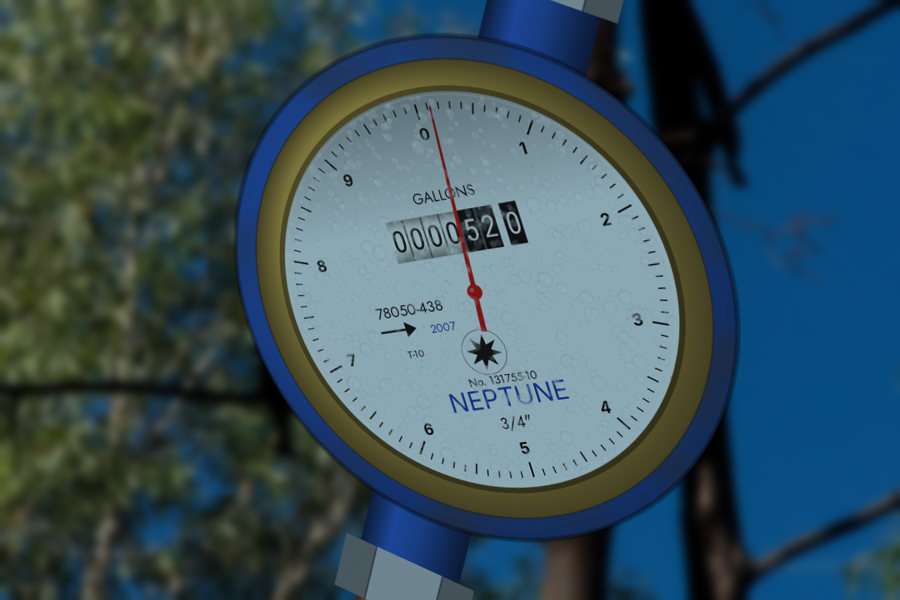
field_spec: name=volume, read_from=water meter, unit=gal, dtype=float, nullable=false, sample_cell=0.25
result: 520.1
